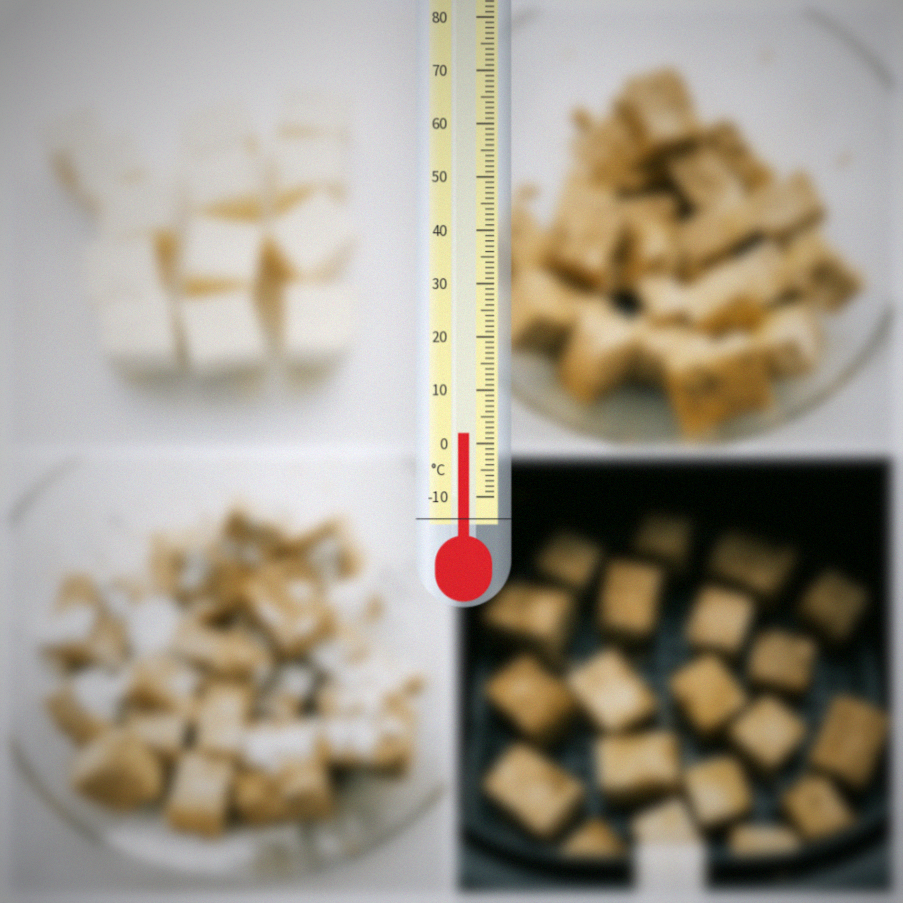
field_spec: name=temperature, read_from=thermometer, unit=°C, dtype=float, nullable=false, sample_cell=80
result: 2
